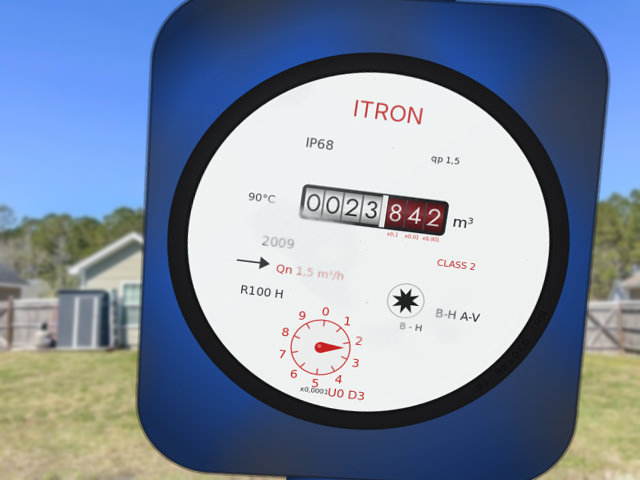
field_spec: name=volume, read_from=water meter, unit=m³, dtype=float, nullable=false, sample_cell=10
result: 23.8422
